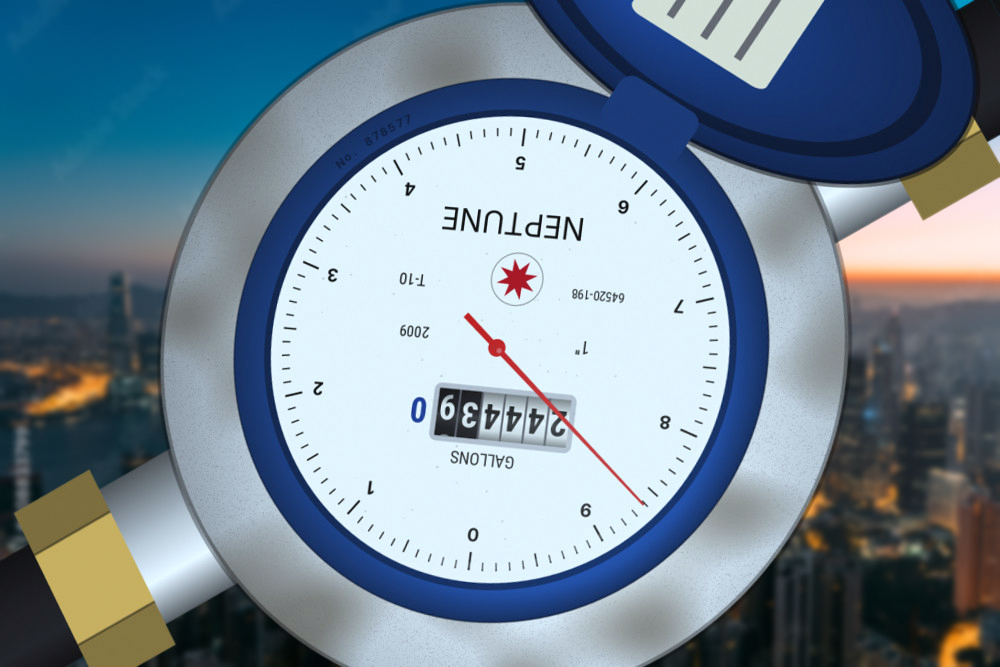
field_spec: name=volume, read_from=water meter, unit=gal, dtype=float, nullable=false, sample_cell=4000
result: 2444388.6
